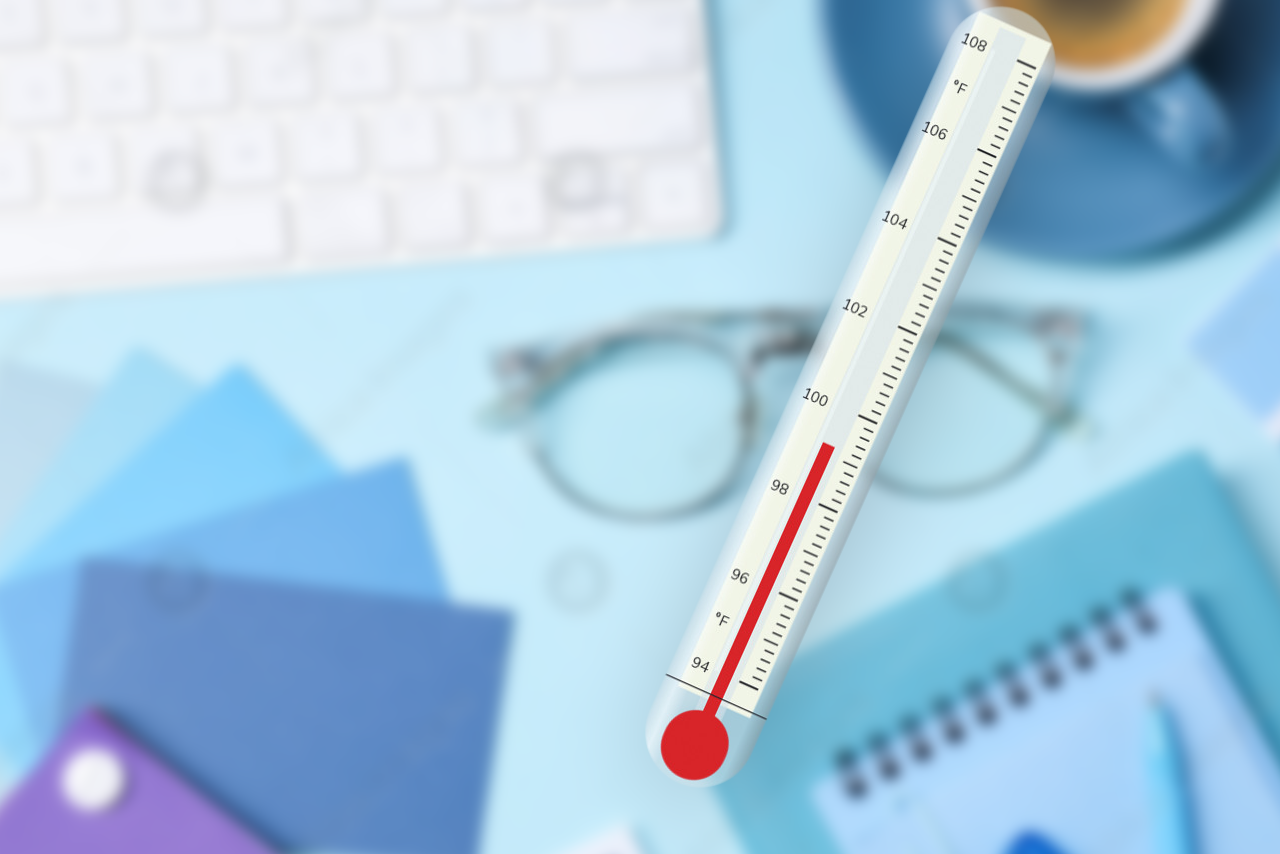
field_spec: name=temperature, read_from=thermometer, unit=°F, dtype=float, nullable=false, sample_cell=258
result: 99.2
